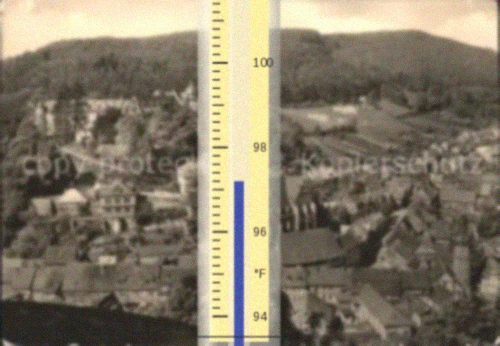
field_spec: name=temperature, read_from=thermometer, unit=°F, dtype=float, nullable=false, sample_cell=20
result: 97.2
